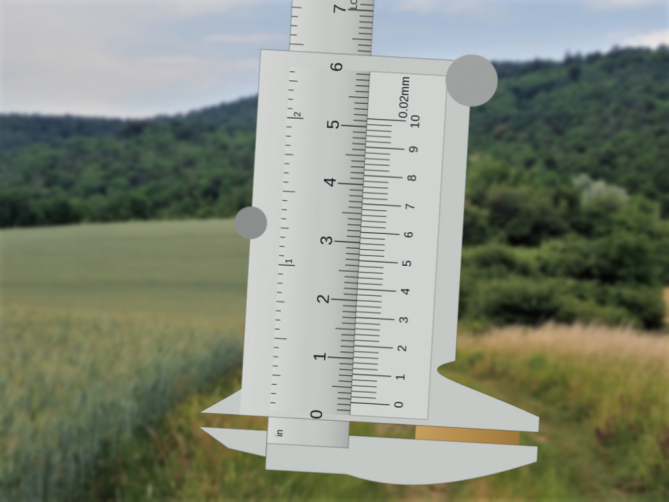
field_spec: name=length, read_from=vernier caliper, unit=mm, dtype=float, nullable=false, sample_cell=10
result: 2.4
